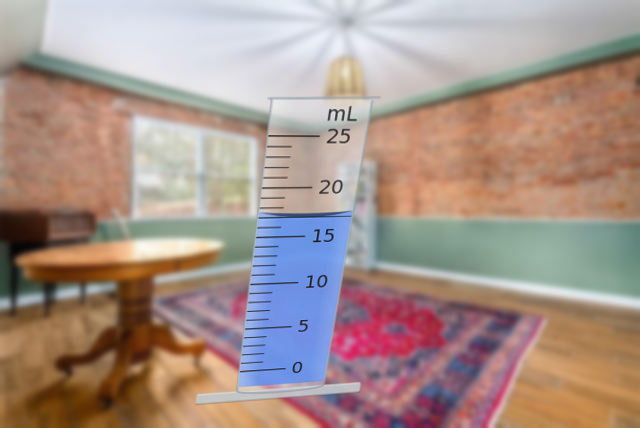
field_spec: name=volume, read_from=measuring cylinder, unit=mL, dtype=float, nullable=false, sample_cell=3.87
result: 17
